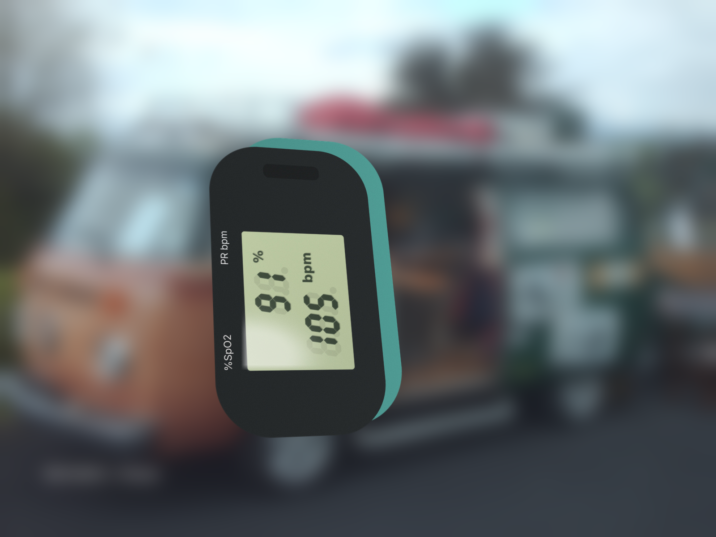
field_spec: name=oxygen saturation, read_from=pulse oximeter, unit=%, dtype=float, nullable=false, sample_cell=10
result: 91
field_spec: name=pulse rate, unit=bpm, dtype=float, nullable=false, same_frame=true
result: 105
